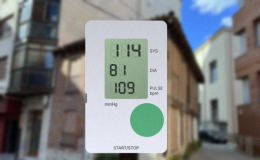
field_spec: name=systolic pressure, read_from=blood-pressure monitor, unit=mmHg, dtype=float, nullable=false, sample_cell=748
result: 114
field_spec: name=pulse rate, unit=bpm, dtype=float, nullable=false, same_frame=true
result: 109
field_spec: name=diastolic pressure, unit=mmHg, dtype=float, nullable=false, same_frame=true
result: 81
